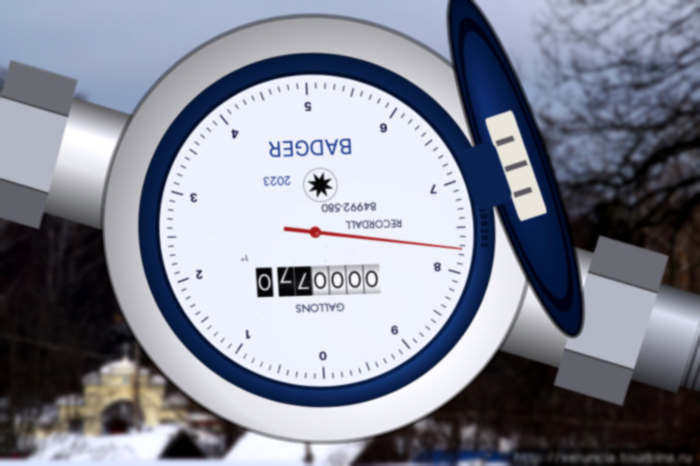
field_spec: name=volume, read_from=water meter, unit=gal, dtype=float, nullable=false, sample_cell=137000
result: 767.7
